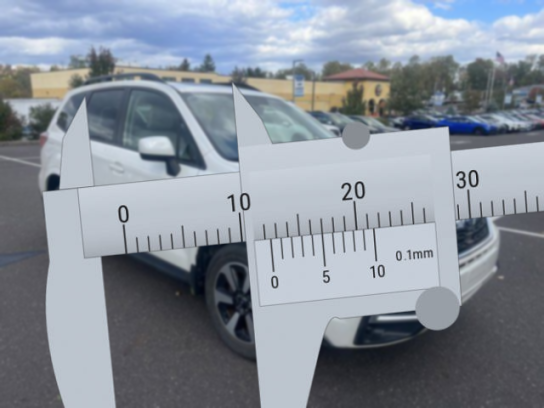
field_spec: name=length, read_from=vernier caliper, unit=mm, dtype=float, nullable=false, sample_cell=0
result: 12.5
